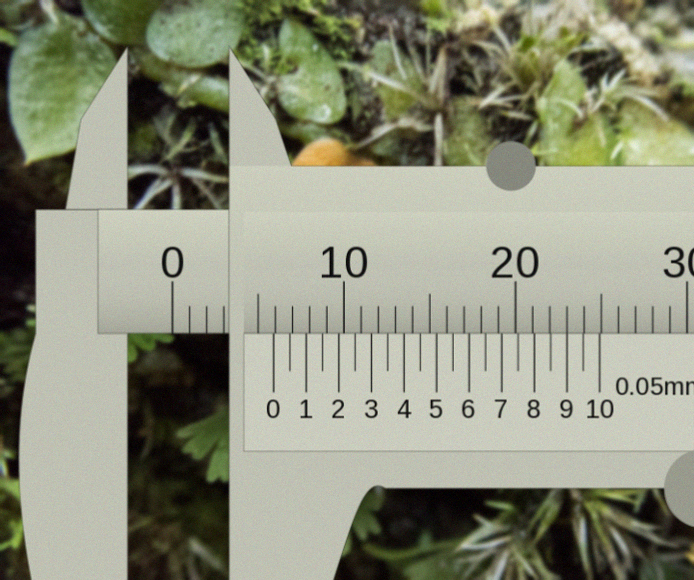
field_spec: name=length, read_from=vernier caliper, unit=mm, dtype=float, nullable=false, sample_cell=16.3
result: 5.9
